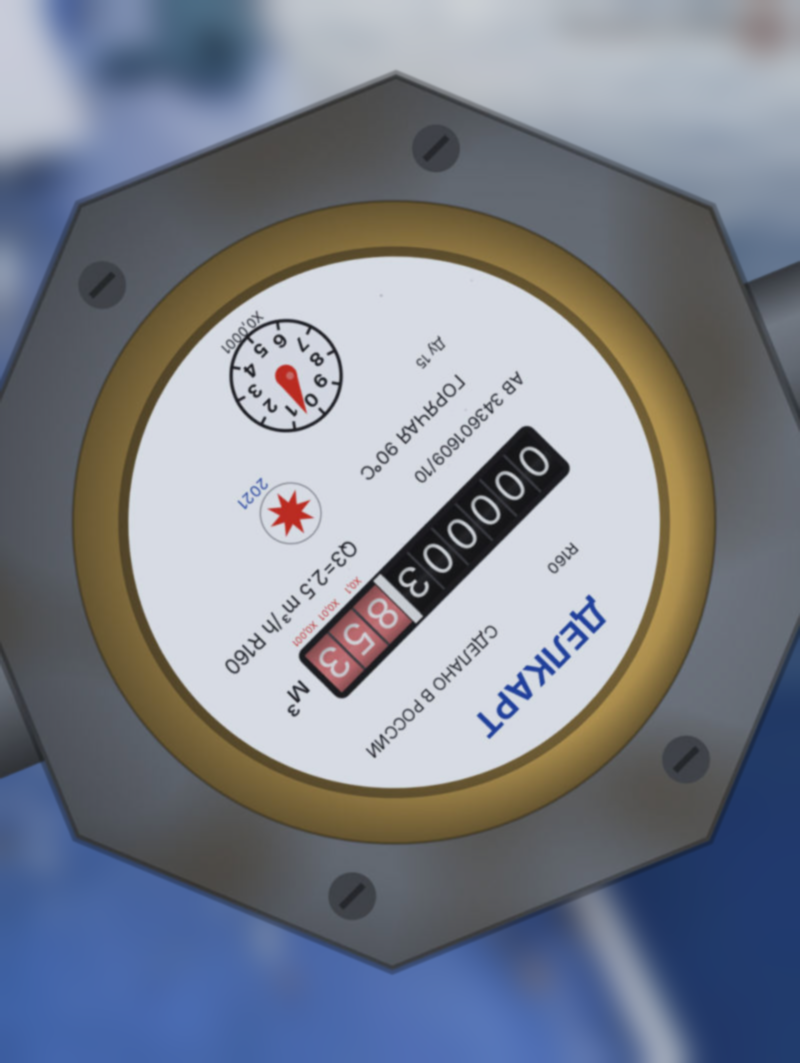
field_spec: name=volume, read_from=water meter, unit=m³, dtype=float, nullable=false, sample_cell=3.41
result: 3.8530
